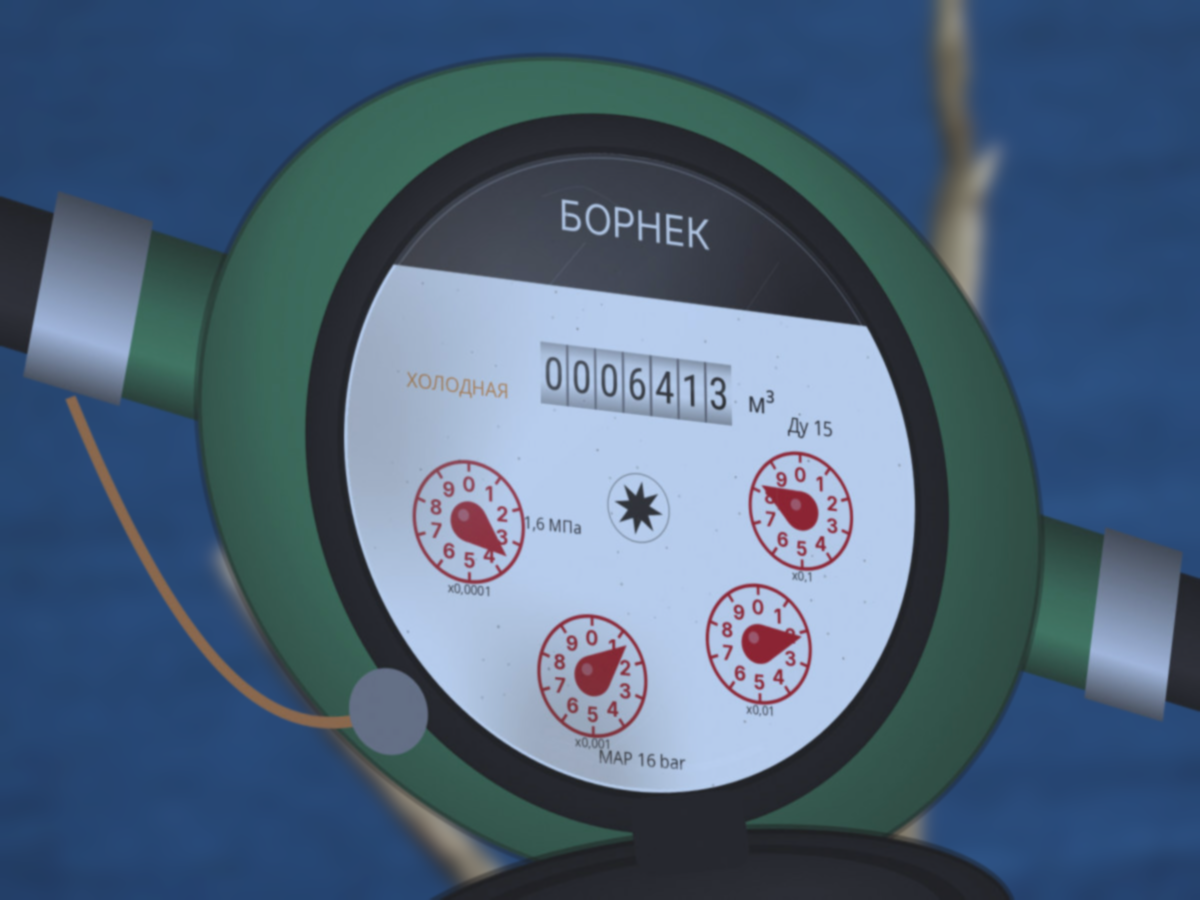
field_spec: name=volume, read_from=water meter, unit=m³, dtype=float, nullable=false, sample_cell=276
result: 6413.8213
